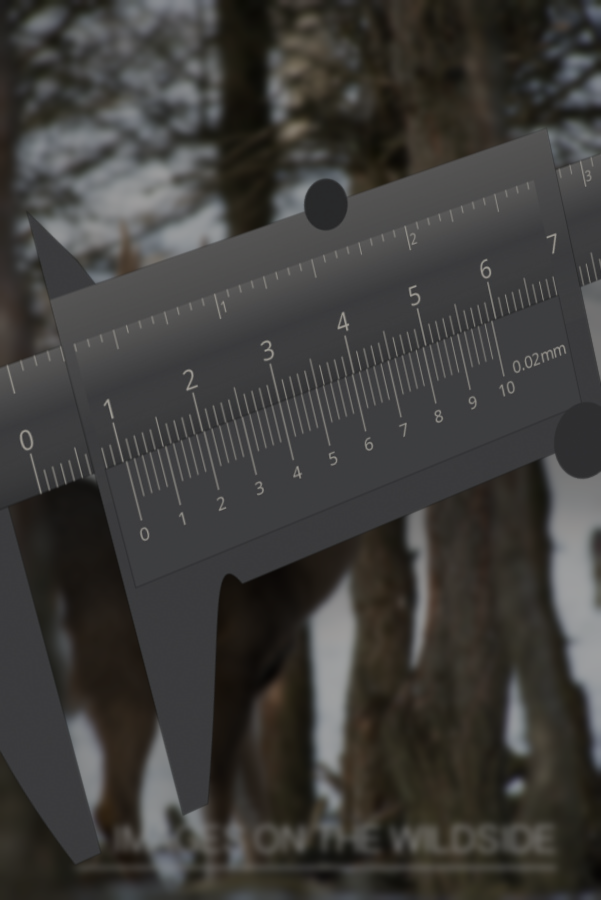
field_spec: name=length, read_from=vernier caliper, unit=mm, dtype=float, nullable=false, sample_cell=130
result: 10.4
